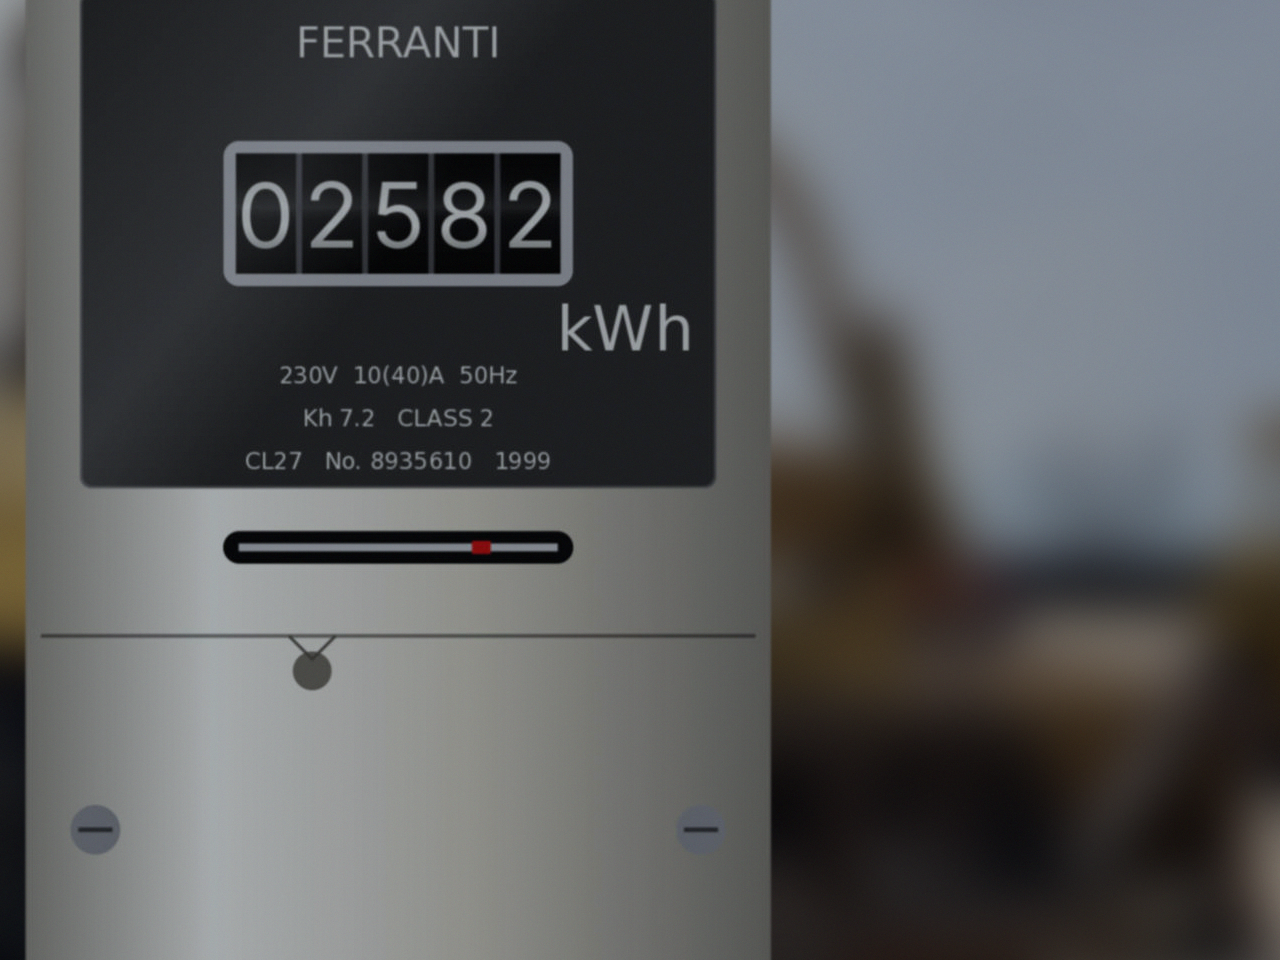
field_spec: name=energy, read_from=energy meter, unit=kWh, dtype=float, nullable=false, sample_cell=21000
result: 2582
